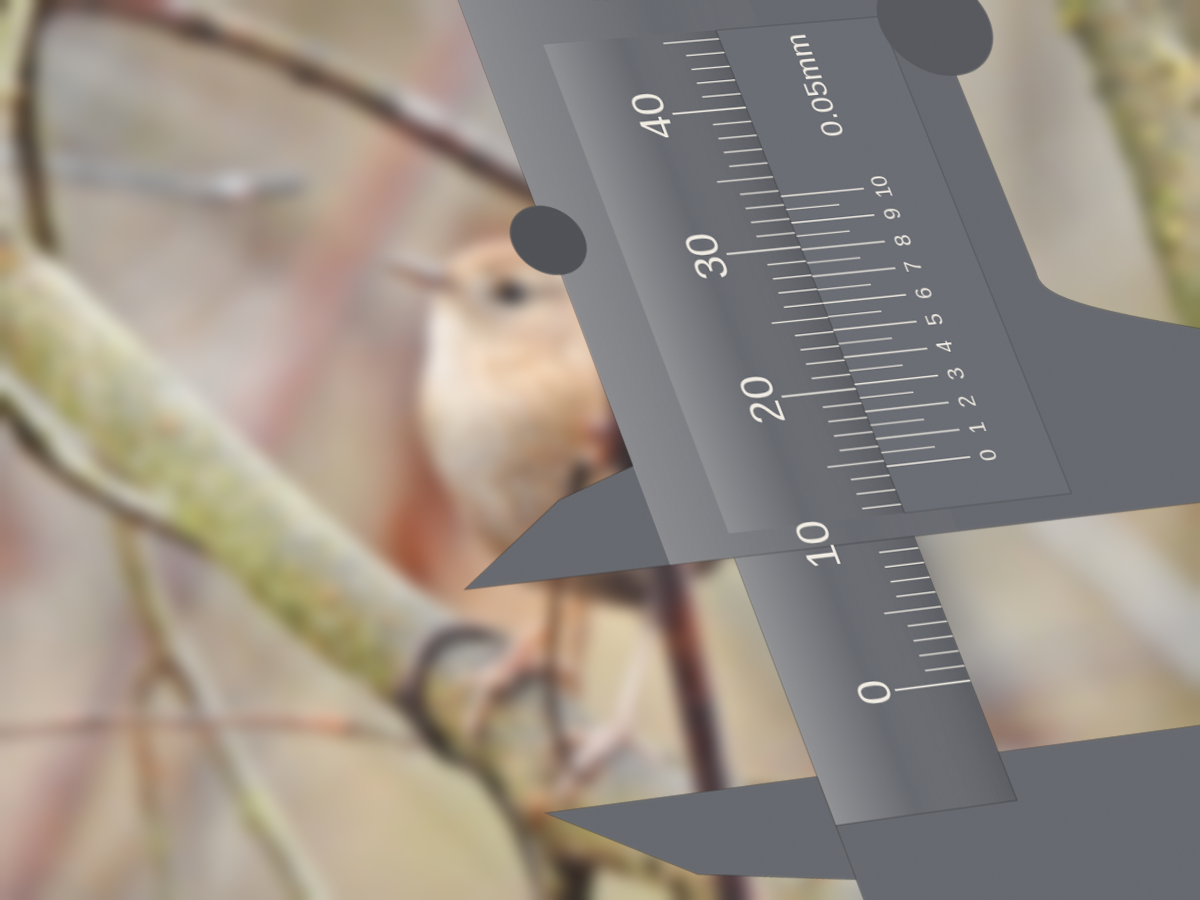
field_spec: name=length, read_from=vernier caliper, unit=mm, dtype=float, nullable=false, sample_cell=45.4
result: 14.6
